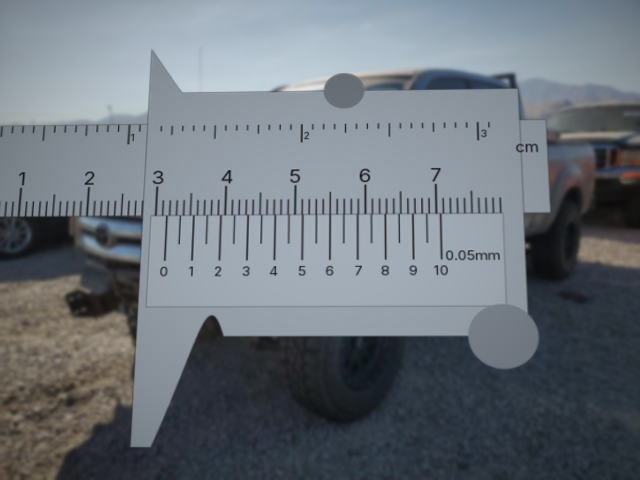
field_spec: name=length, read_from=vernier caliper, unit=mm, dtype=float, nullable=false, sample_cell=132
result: 31.6
